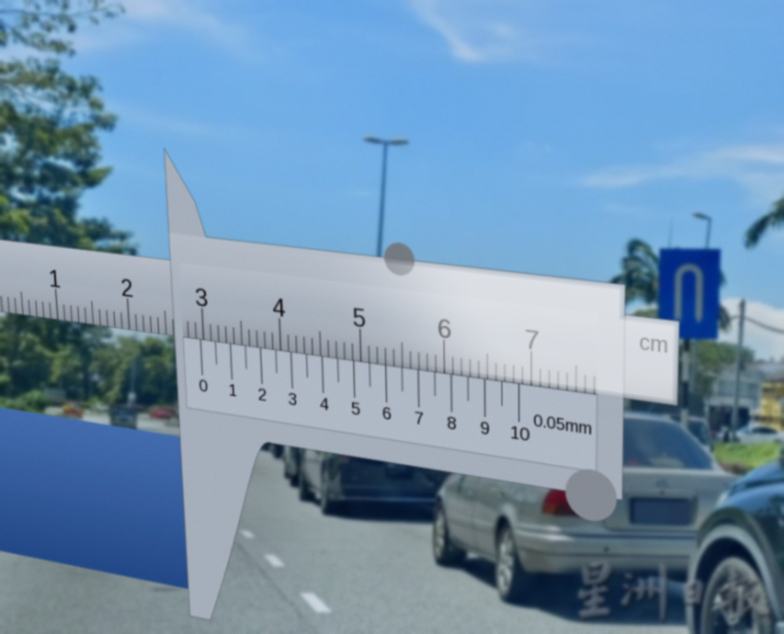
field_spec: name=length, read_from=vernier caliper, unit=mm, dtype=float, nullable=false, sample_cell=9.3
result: 29.6
